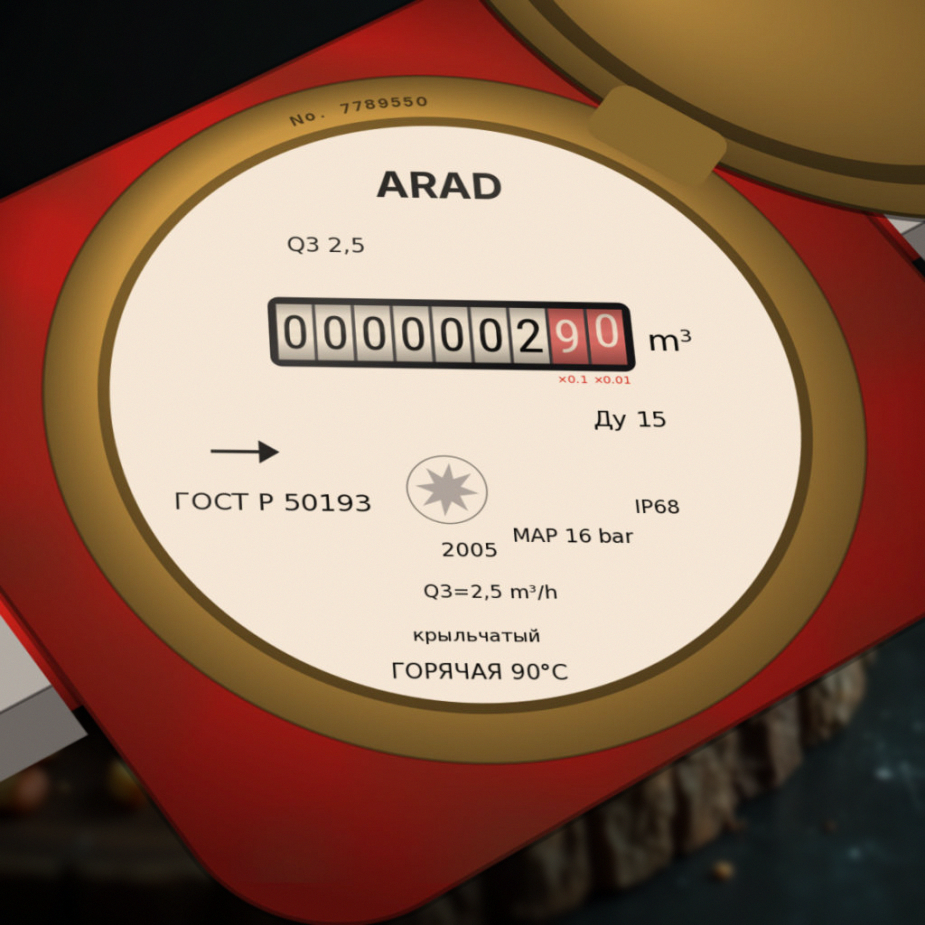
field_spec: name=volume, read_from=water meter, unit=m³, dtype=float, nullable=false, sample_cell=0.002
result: 2.90
